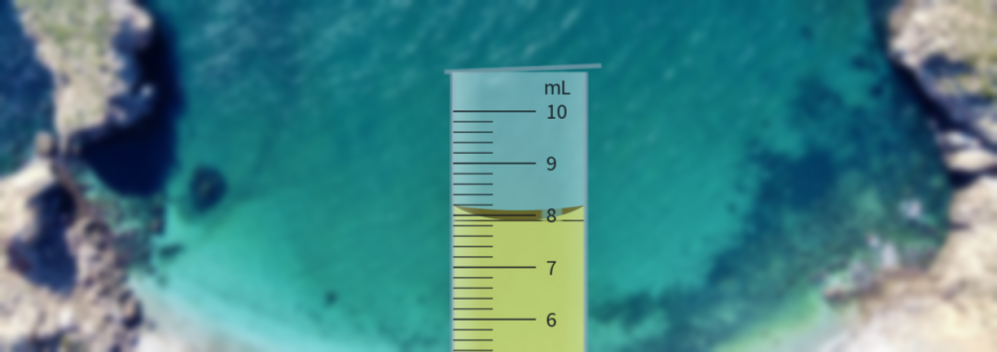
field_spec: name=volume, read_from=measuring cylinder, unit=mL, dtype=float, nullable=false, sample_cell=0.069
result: 7.9
